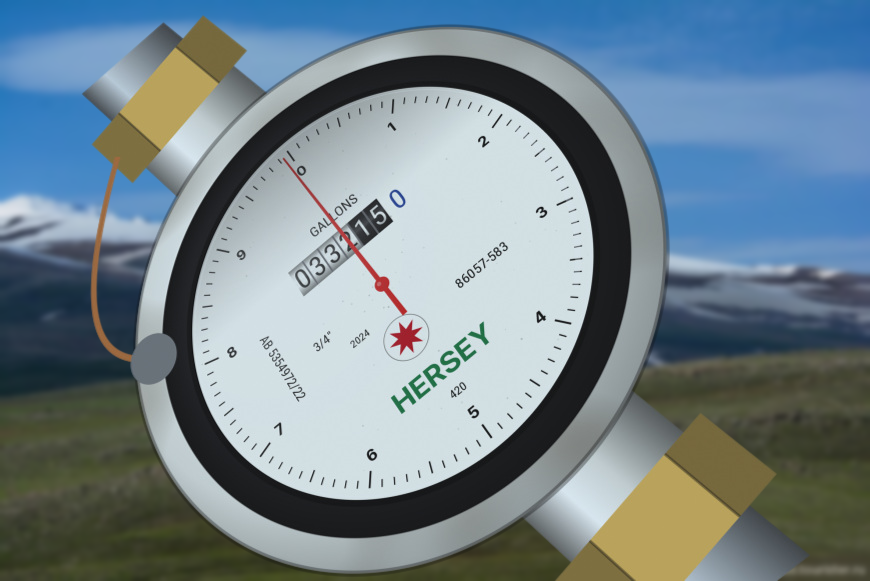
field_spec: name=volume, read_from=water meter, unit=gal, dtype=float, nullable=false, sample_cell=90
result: 332149.9
